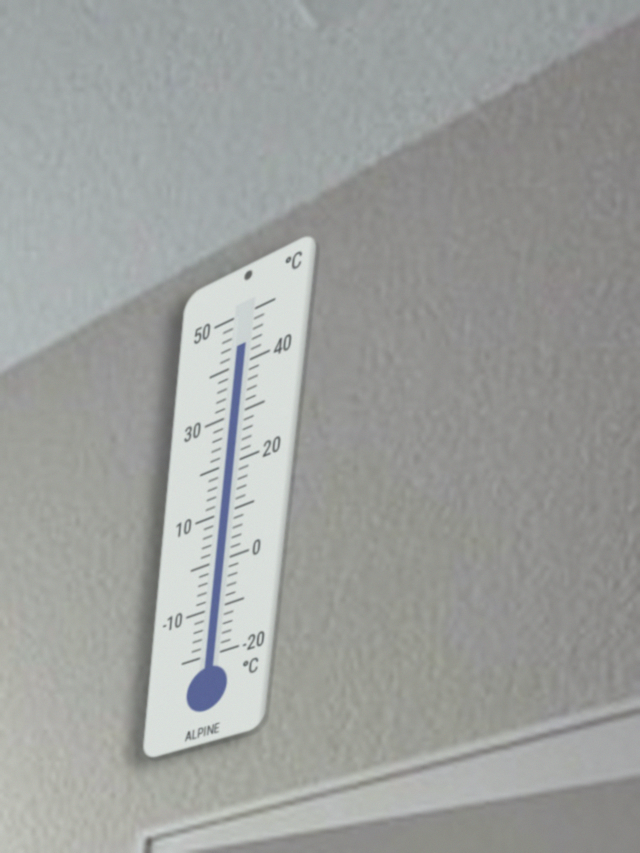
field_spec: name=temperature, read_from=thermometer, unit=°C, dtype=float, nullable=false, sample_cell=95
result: 44
